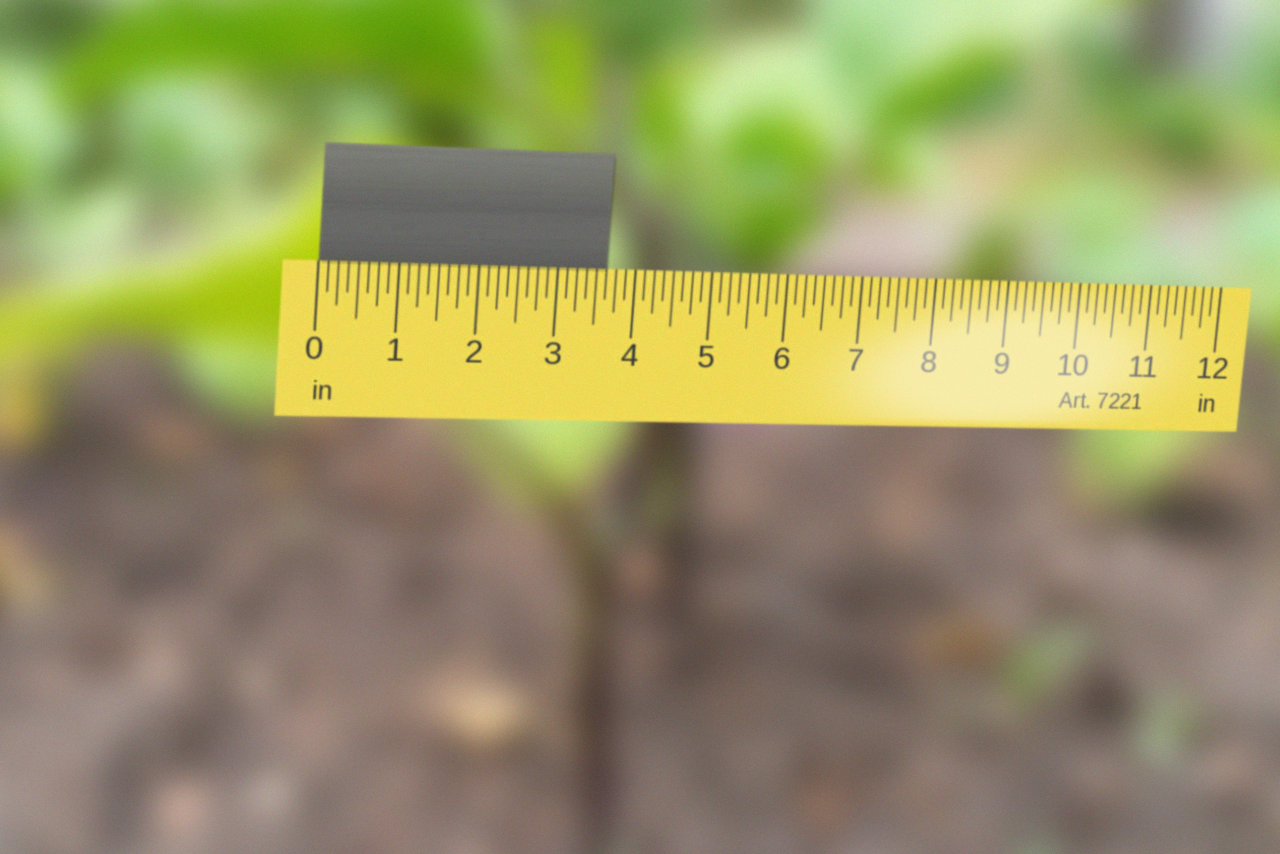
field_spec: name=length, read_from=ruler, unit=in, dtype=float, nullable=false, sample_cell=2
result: 3.625
